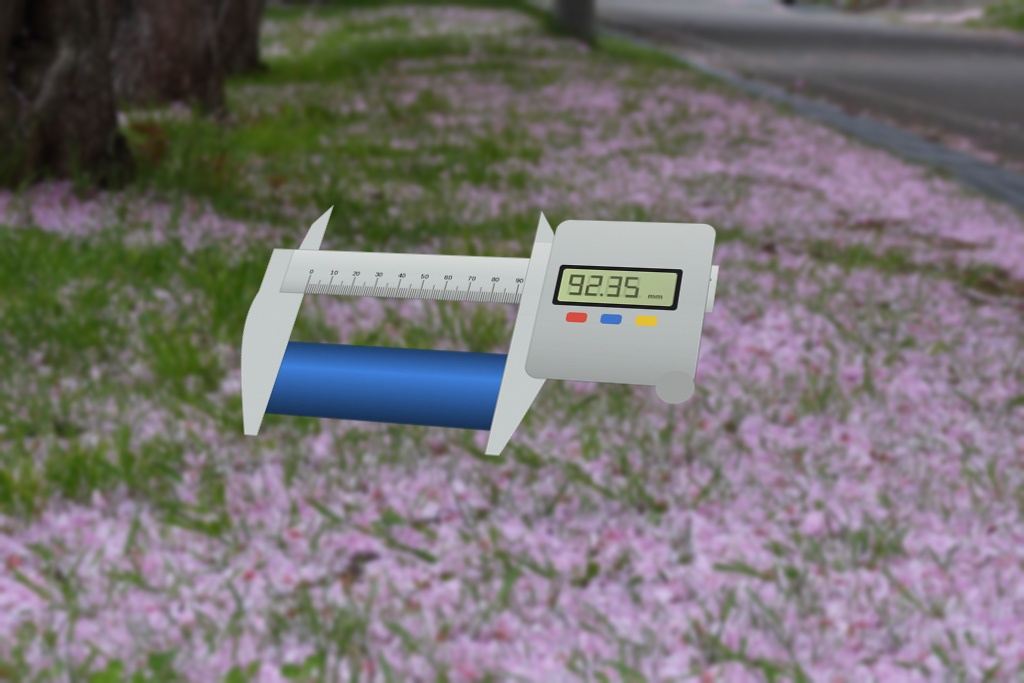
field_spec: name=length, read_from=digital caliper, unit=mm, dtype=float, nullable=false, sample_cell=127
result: 92.35
